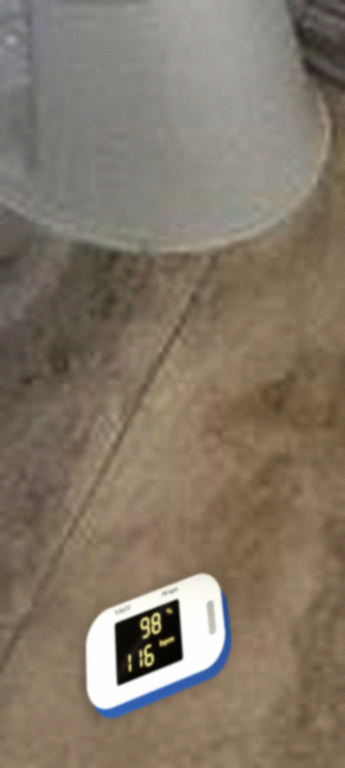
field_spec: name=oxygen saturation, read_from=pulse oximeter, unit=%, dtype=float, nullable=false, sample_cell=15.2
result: 98
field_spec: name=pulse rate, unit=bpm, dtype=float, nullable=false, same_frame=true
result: 116
